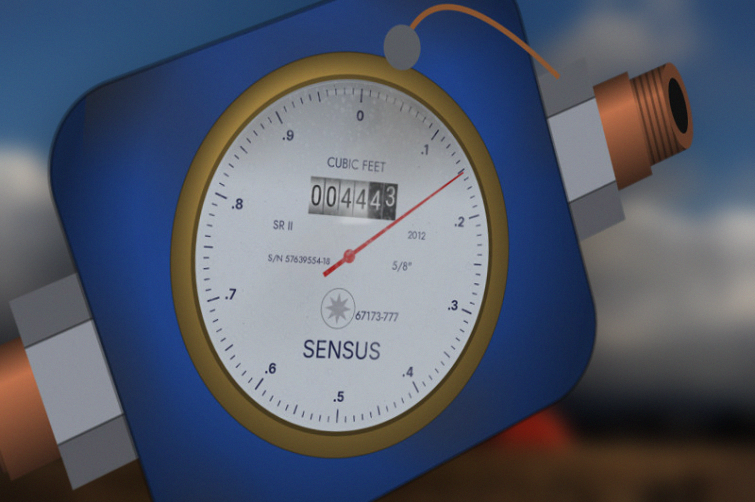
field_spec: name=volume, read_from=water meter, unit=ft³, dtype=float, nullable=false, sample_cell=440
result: 4443.15
